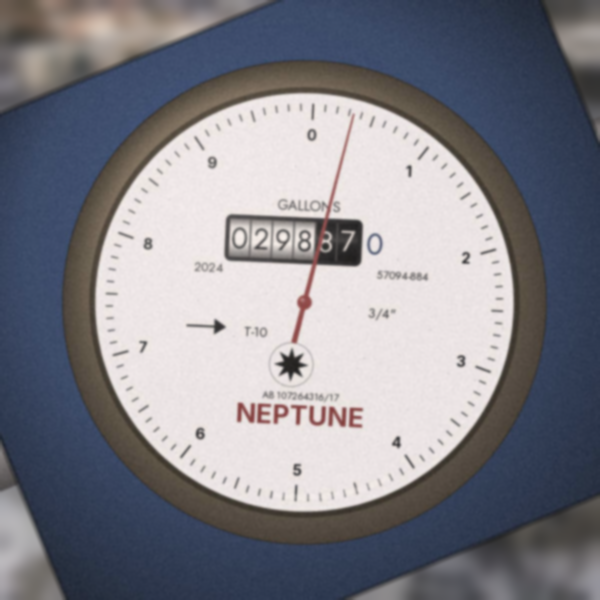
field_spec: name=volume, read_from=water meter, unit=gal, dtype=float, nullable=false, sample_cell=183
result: 298870.3
